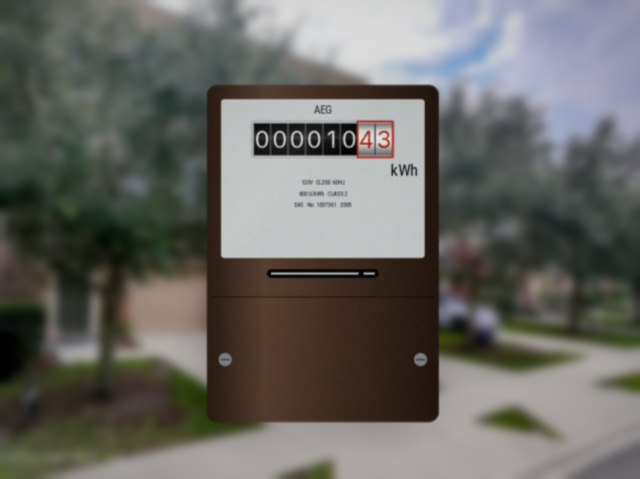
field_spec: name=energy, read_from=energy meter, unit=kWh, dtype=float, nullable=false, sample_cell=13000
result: 10.43
